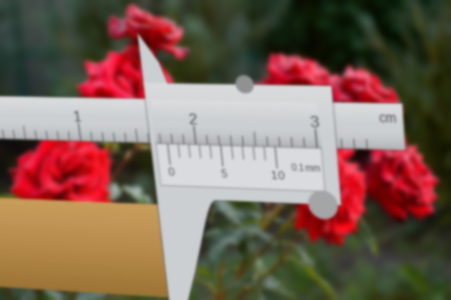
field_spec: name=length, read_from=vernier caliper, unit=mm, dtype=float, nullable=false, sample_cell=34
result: 17.6
